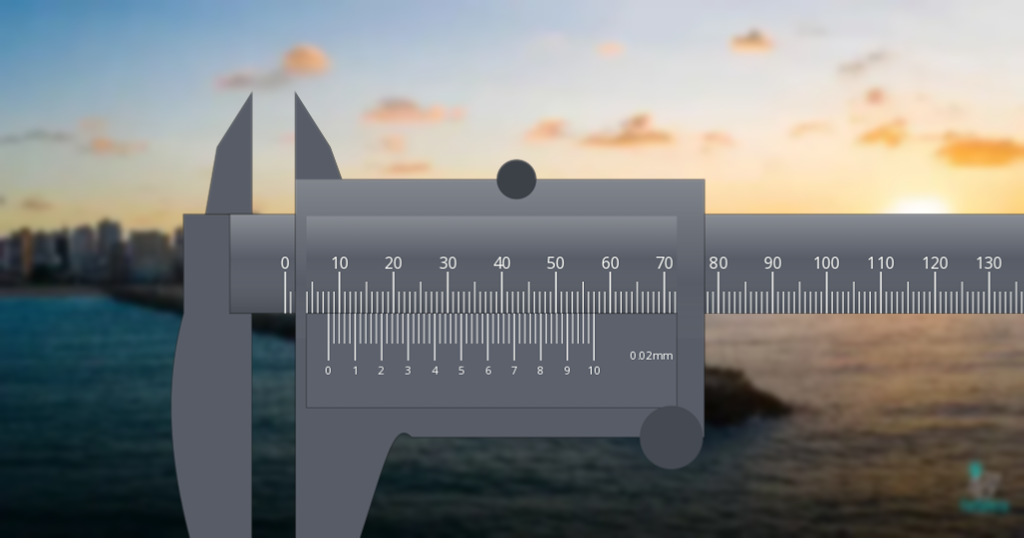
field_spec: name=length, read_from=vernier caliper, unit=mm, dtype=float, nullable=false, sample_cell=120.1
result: 8.0
